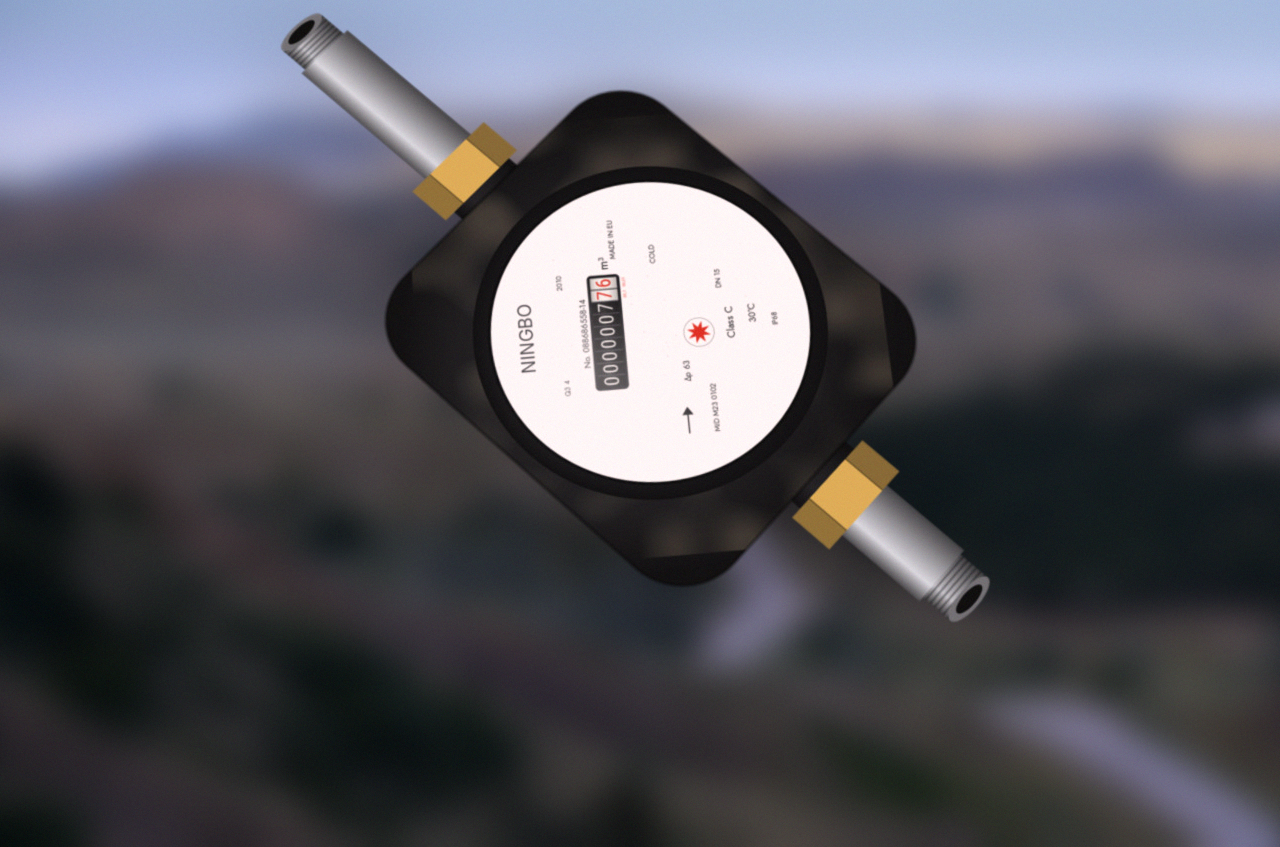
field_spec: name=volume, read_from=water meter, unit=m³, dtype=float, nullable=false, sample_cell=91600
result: 7.76
